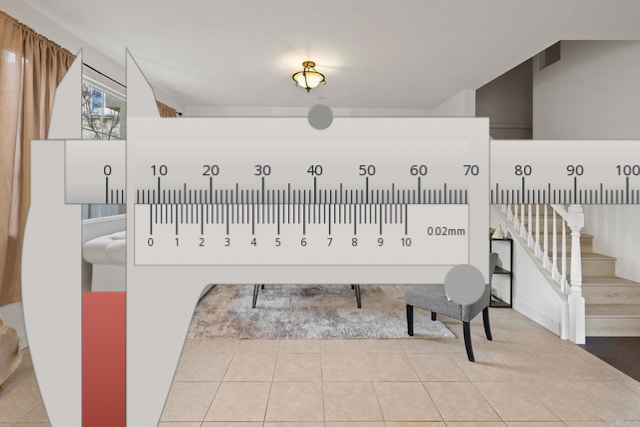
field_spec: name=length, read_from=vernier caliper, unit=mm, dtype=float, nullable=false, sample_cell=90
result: 8.5
